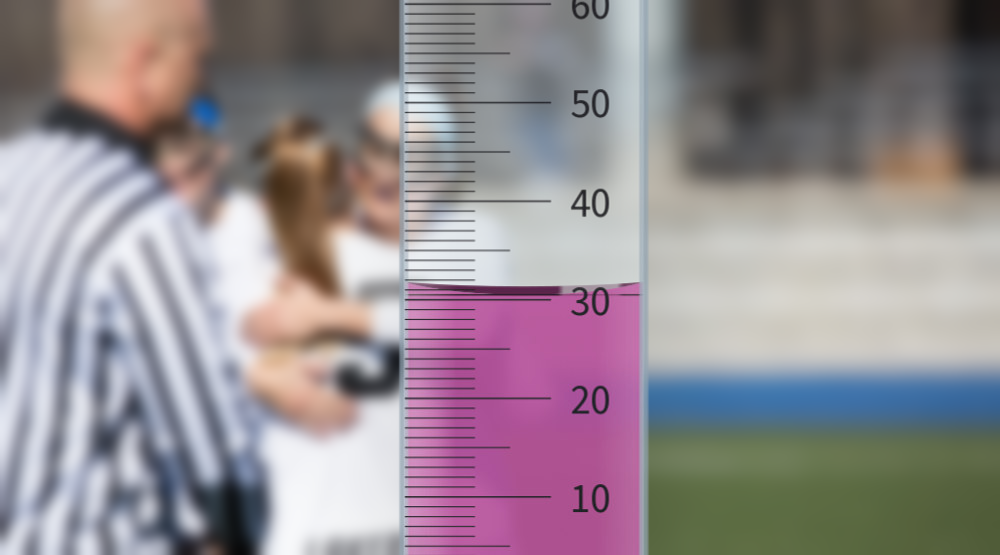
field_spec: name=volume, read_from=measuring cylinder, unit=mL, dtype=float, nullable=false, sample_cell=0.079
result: 30.5
